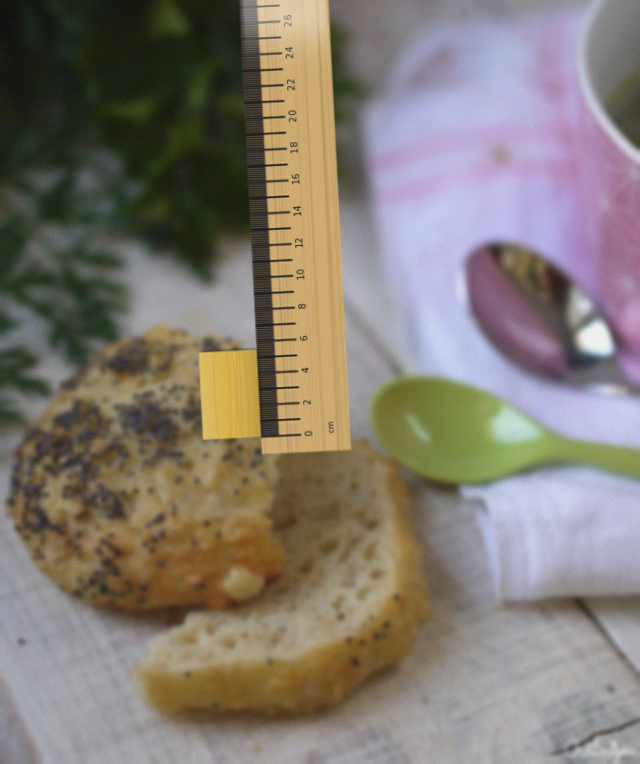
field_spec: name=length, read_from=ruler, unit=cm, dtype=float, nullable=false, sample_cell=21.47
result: 5.5
